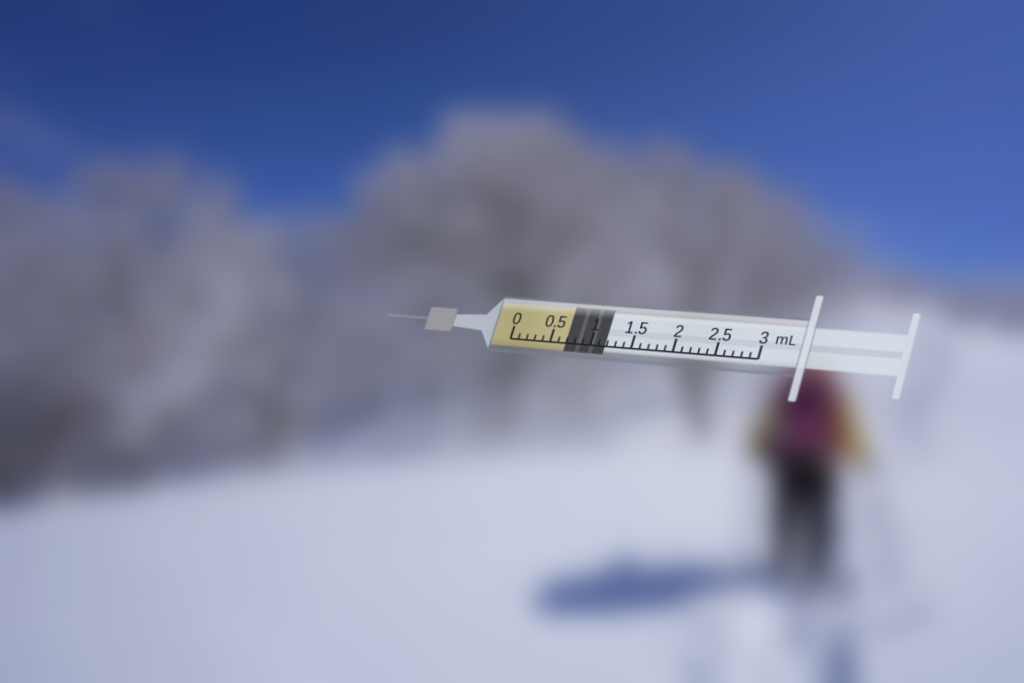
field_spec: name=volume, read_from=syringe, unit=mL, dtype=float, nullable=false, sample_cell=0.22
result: 0.7
